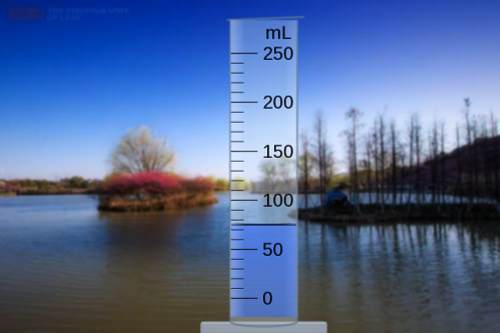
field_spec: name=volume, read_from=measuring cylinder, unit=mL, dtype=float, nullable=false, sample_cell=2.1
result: 75
